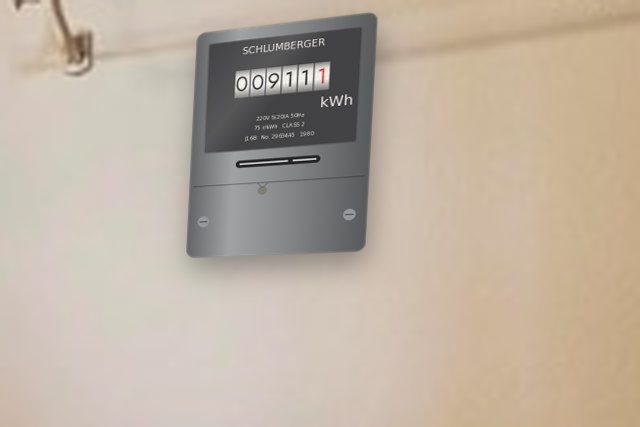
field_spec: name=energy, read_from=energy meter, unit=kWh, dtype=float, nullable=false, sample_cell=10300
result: 911.1
